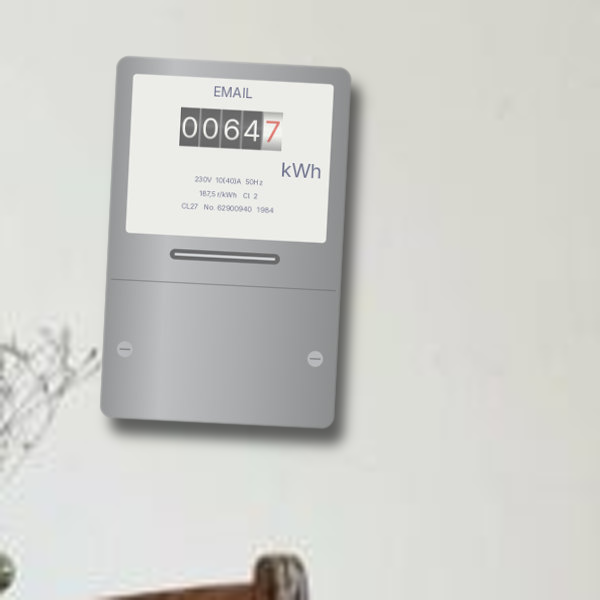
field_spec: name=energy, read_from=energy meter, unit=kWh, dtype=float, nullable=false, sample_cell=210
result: 64.7
